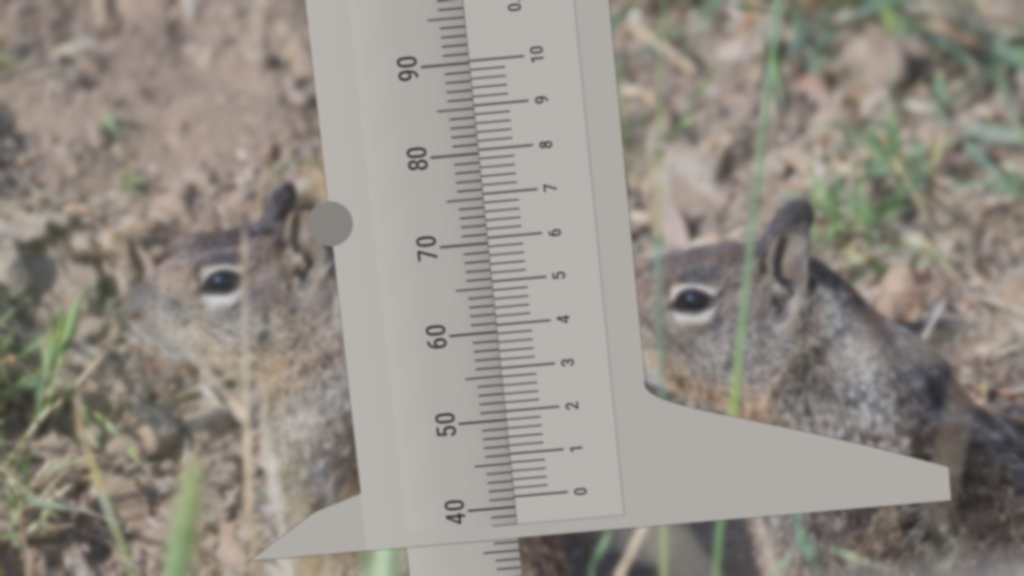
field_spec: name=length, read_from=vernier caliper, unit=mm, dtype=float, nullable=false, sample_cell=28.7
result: 41.2
